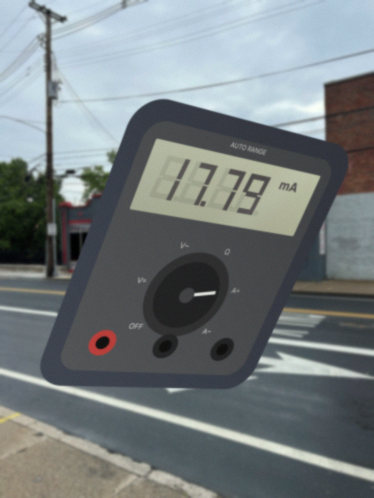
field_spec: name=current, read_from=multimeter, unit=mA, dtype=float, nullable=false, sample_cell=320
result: 17.79
